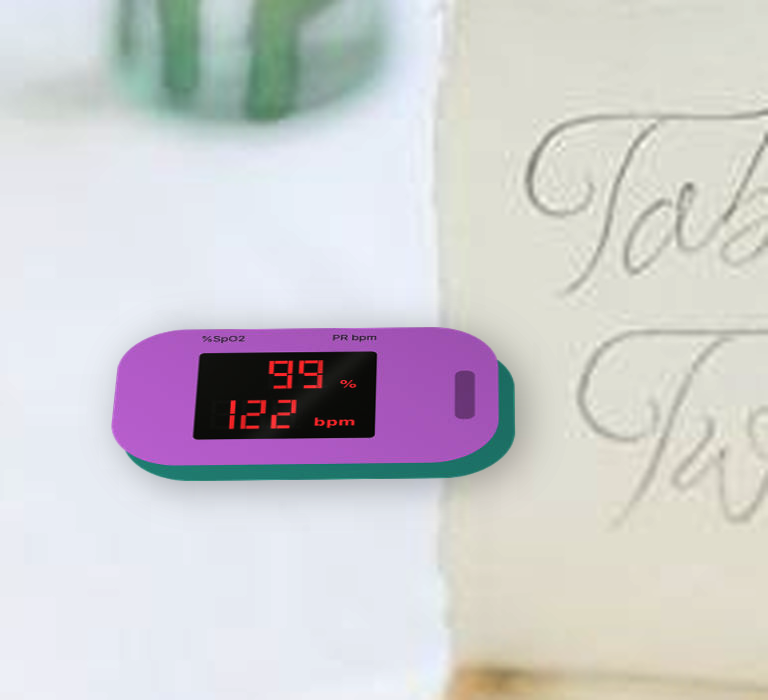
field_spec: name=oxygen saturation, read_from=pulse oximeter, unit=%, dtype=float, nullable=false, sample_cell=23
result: 99
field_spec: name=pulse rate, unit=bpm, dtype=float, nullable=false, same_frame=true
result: 122
